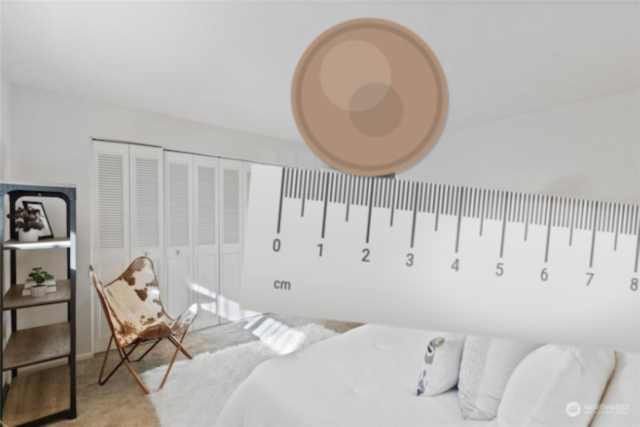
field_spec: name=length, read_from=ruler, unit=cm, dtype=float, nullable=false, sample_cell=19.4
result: 3.5
